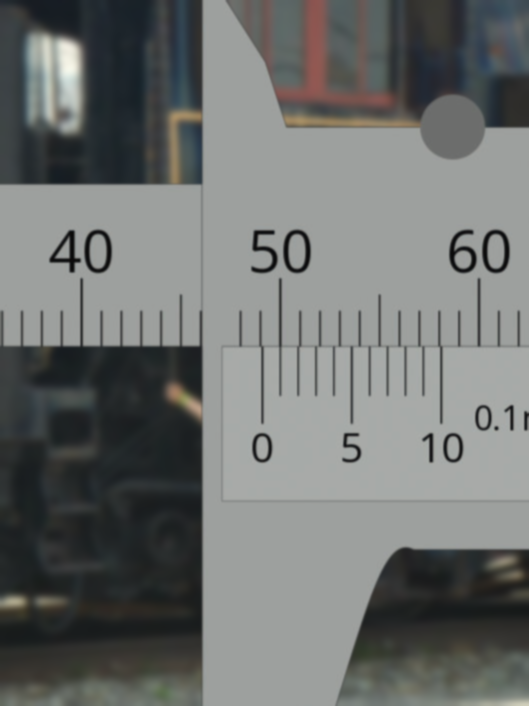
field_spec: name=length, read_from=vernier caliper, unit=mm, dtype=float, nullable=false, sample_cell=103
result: 49.1
